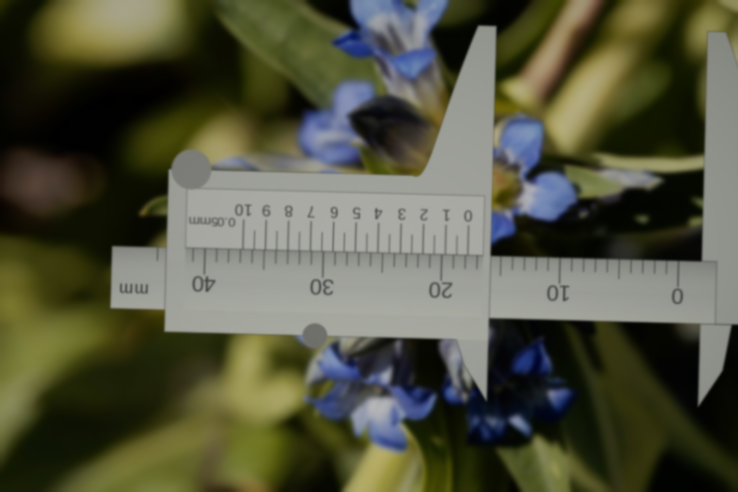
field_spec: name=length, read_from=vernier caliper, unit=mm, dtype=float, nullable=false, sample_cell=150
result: 17.8
